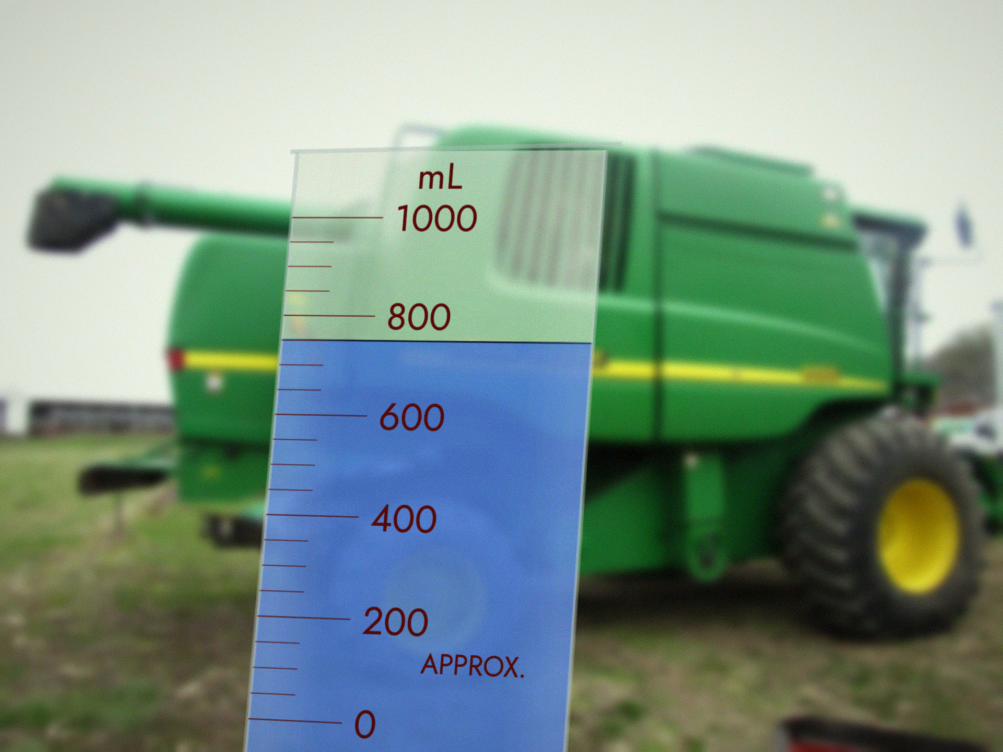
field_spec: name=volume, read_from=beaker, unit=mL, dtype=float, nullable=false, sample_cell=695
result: 750
